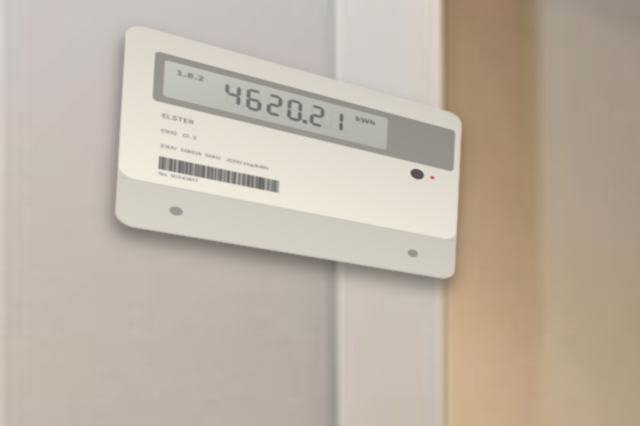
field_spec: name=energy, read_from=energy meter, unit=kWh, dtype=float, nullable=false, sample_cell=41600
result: 4620.21
